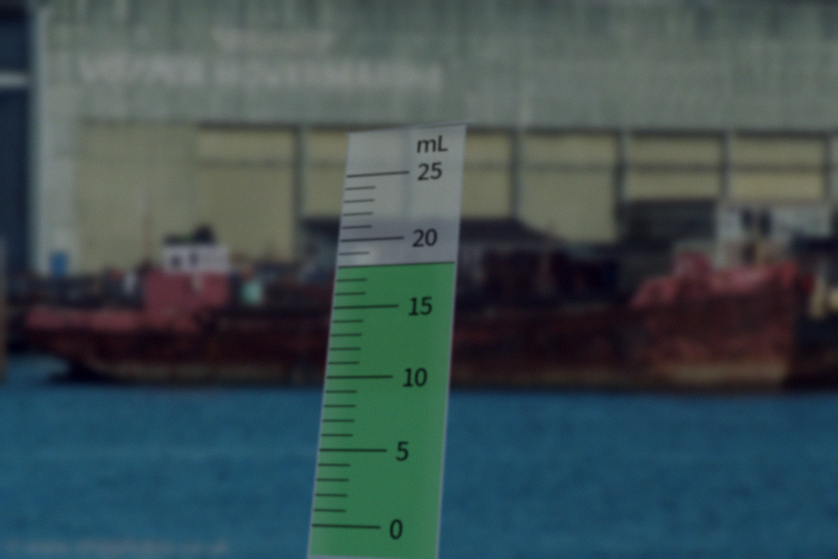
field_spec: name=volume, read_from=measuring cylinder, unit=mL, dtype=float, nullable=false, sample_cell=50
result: 18
